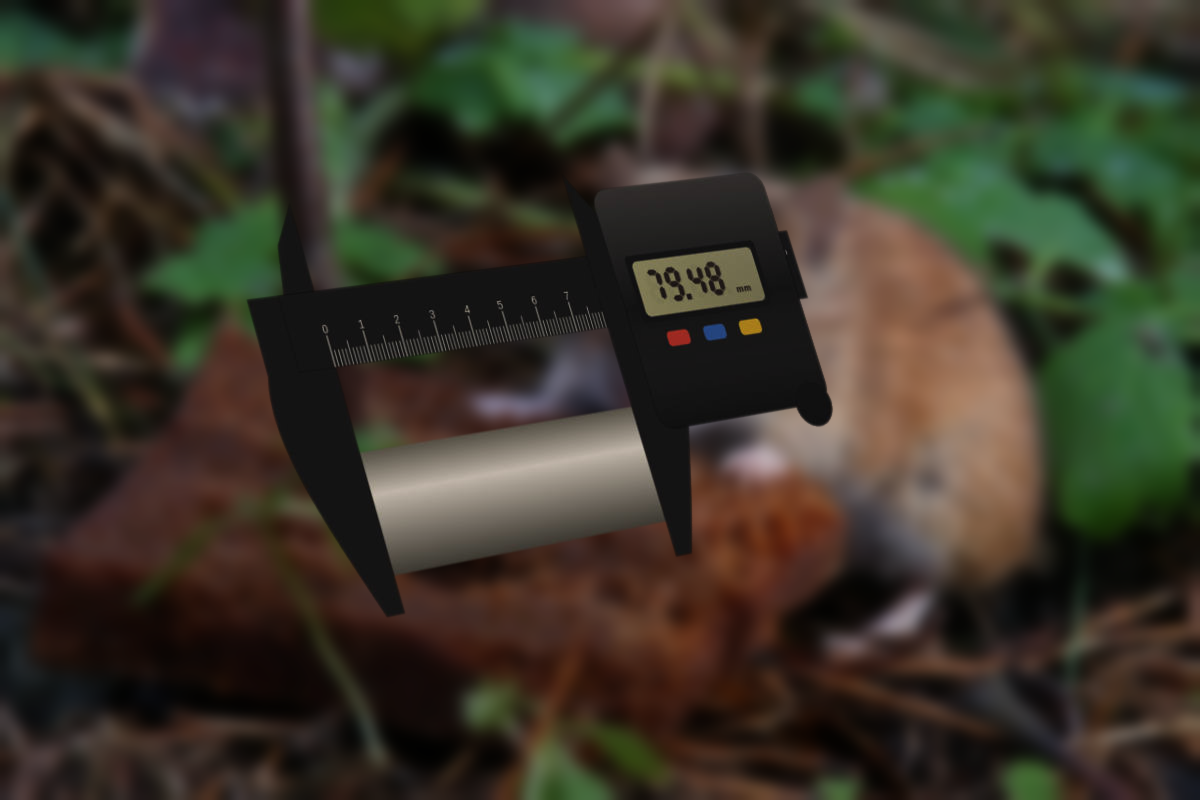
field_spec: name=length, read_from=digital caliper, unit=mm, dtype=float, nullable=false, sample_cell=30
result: 79.48
